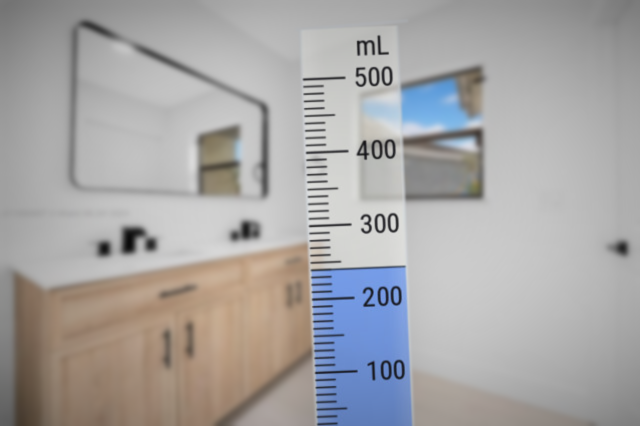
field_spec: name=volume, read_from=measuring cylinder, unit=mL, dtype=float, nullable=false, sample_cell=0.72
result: 240
